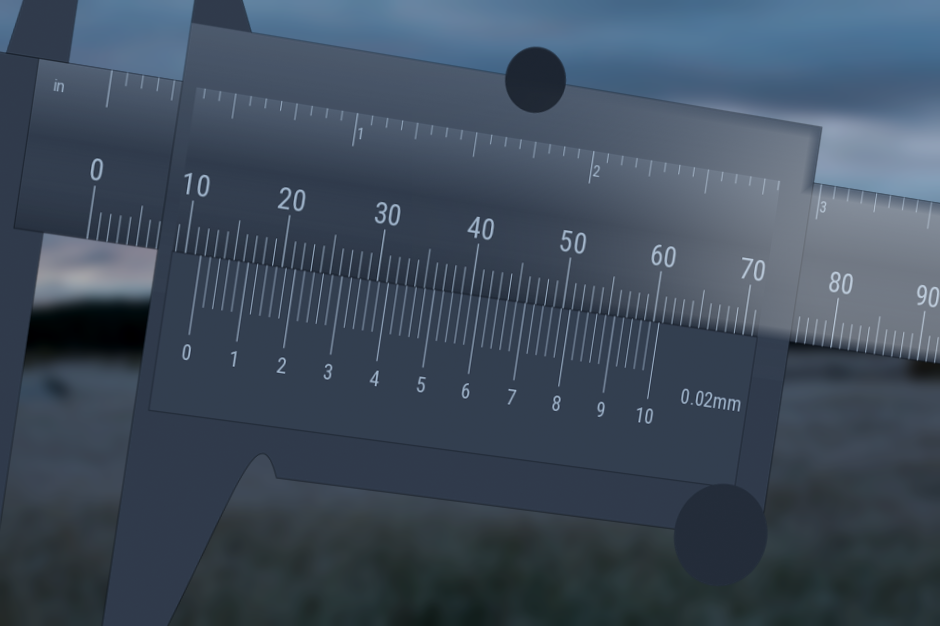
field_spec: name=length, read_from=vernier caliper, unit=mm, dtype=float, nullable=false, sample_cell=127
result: 11.6
